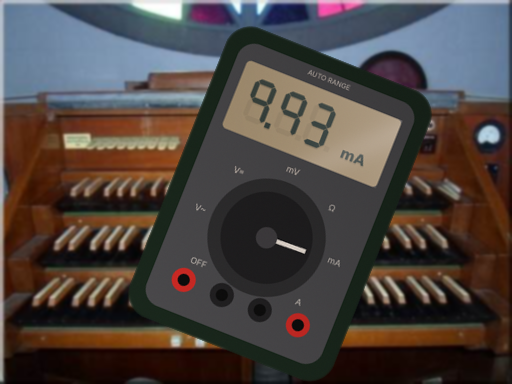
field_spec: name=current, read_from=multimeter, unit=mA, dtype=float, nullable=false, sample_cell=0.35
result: 9.93
